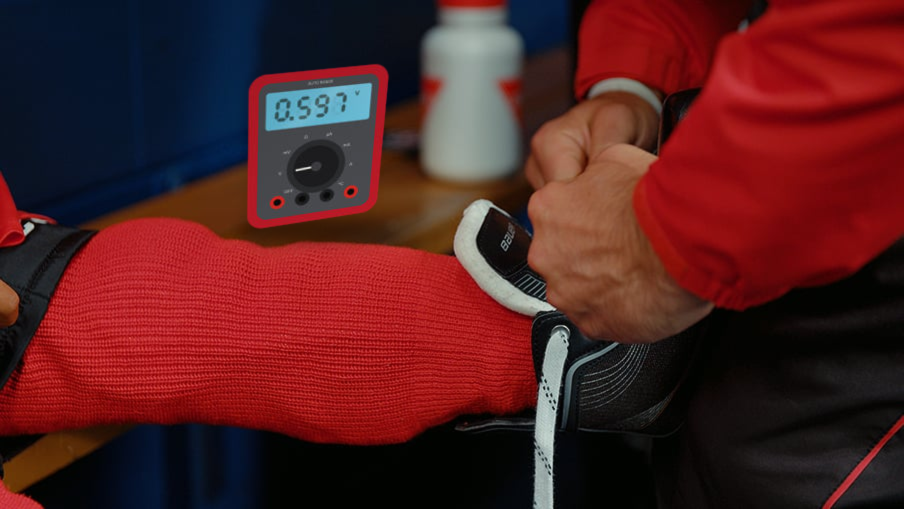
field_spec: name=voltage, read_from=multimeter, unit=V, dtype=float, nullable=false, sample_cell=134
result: 0.597
